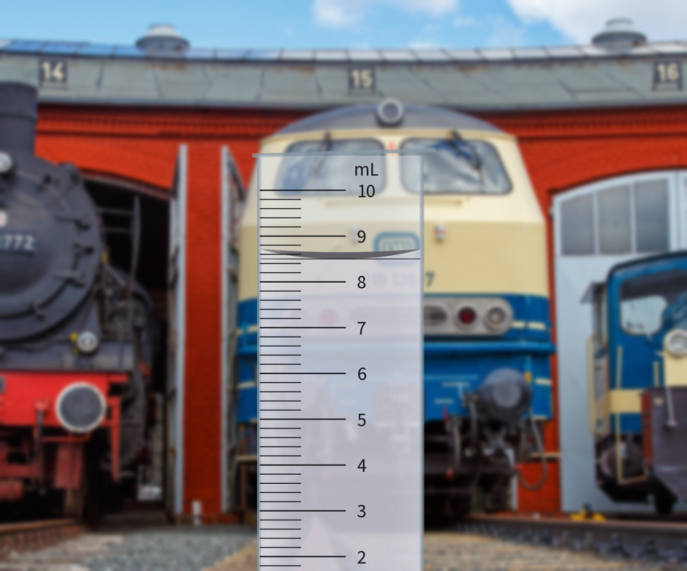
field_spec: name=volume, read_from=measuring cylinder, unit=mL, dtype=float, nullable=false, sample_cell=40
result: 8.5
